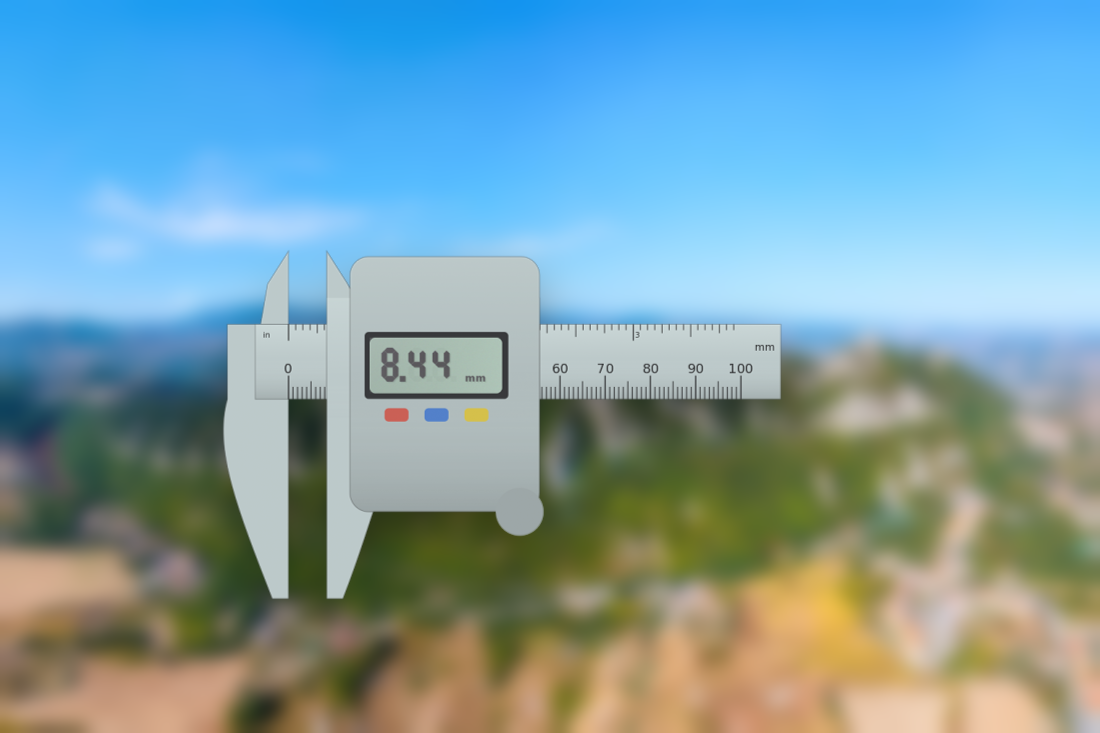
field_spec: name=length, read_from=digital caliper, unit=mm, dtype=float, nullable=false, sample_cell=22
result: 8.44
